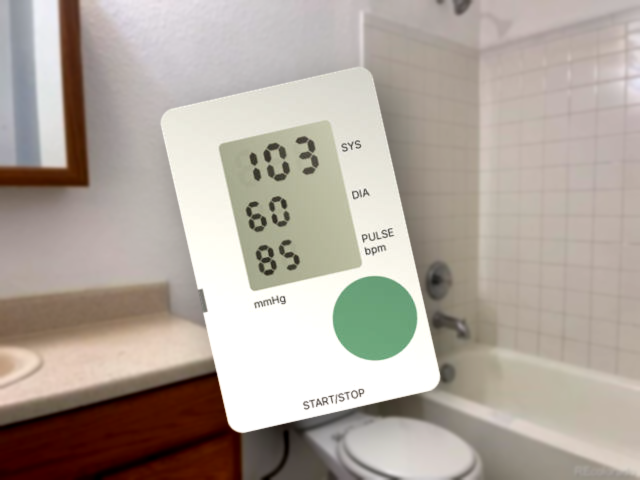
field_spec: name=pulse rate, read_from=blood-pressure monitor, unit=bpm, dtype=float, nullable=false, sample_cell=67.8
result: 85
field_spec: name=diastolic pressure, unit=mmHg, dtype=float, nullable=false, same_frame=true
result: 60
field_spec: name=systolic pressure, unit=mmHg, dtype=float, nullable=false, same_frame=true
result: 103
